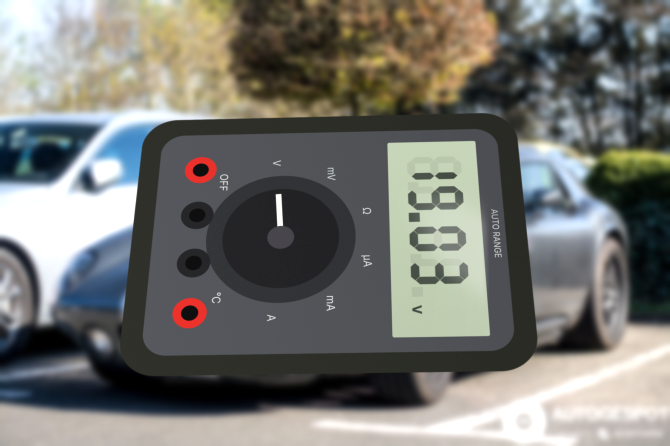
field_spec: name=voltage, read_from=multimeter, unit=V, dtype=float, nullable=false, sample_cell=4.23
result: 19.03
